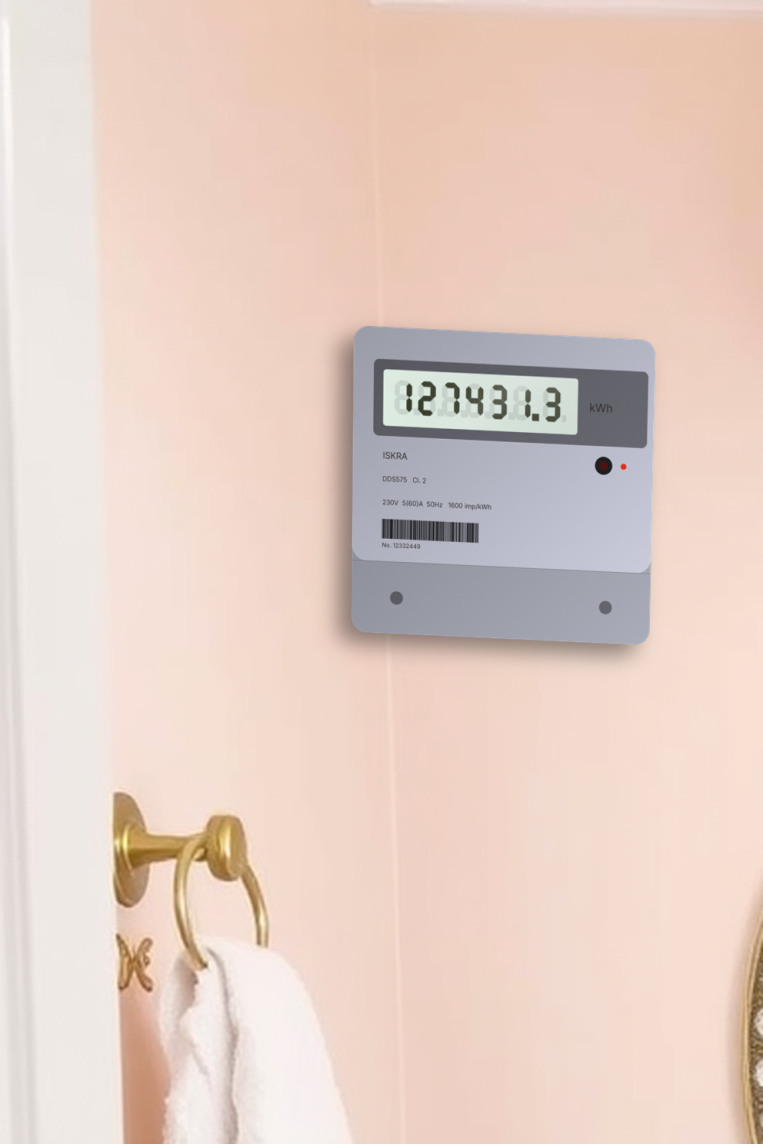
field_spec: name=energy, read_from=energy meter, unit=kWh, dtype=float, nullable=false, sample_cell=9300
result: 127431.3
